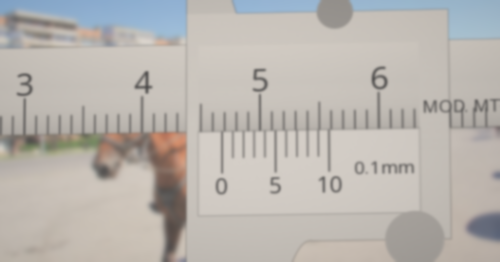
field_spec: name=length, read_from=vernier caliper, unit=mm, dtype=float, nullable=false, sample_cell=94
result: 46.8
